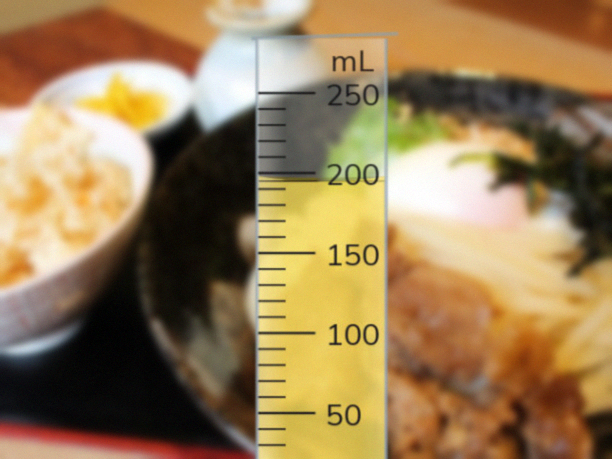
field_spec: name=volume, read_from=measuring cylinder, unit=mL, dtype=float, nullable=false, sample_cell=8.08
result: 195
